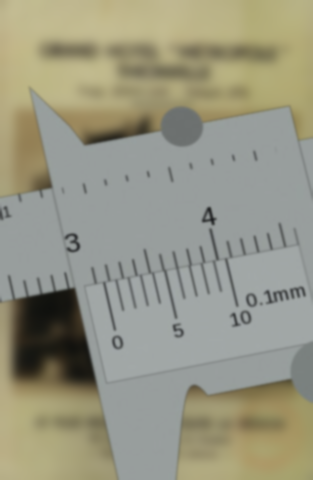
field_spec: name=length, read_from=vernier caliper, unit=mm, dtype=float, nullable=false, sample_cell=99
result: 31.6
